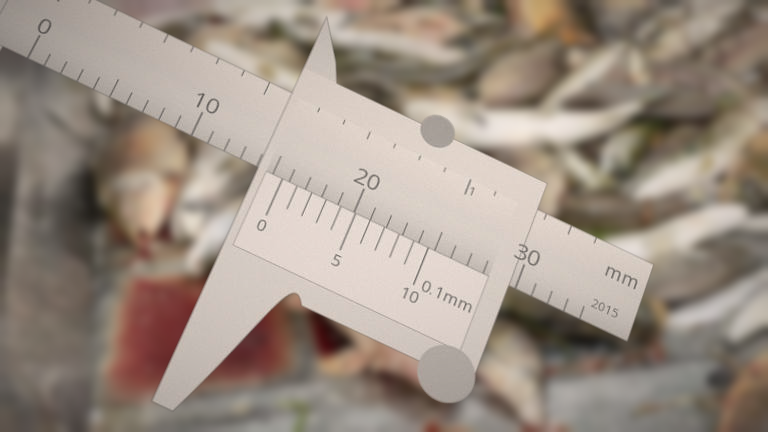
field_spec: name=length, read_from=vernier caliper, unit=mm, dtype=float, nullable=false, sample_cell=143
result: 15.6
